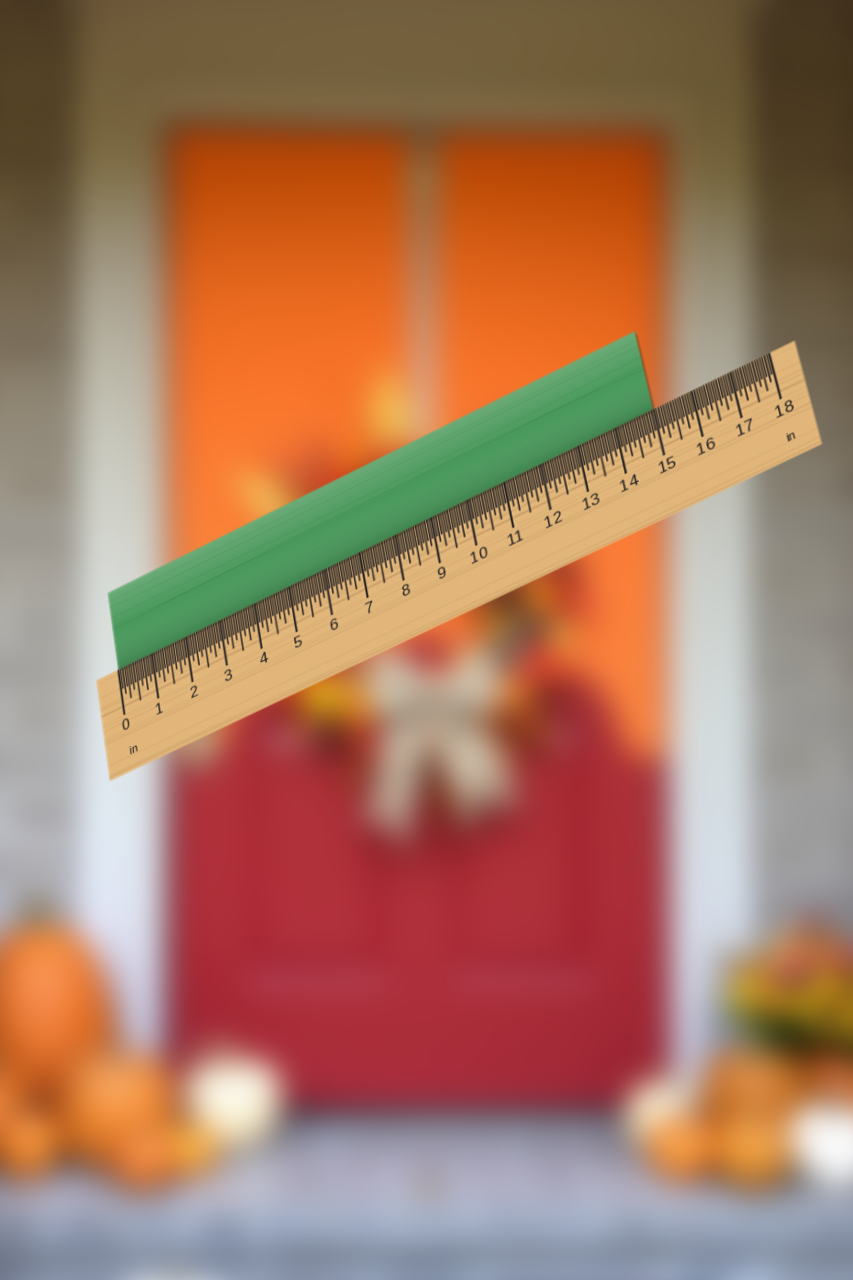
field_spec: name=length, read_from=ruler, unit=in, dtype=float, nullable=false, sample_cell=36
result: 15
